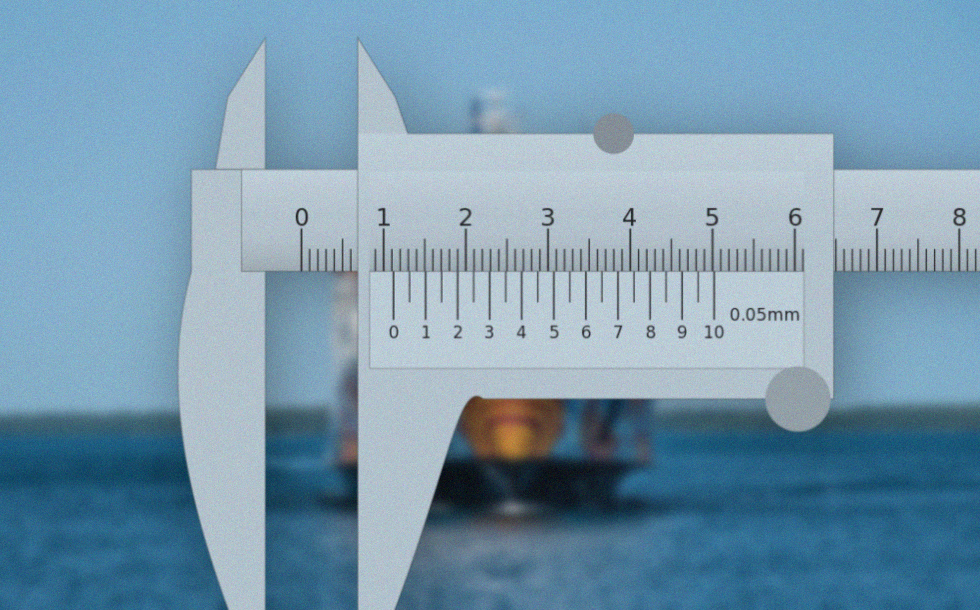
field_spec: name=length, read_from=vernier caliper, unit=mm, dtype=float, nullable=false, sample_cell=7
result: 11.2
